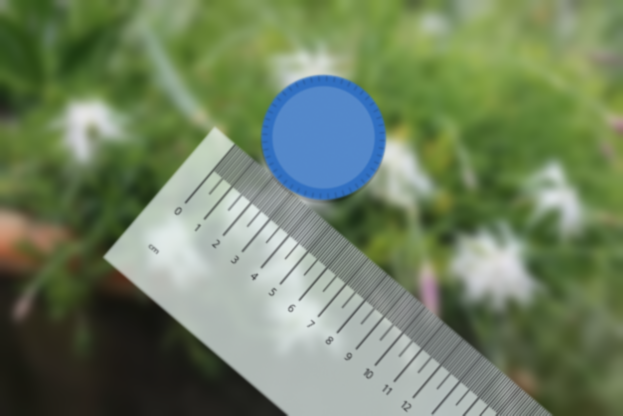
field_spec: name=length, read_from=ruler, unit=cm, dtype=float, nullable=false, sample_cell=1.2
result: 5
